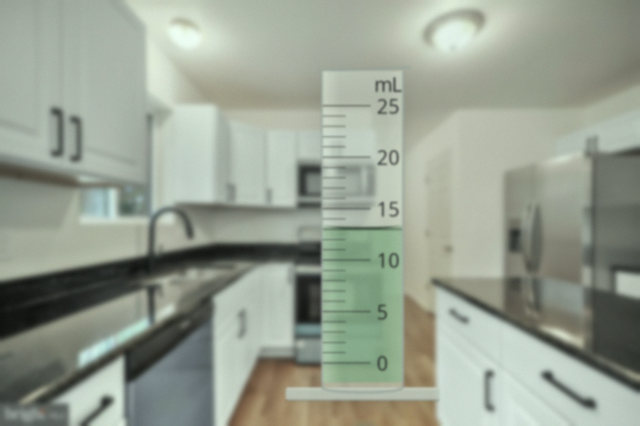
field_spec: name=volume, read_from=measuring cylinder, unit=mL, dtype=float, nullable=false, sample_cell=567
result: 13
